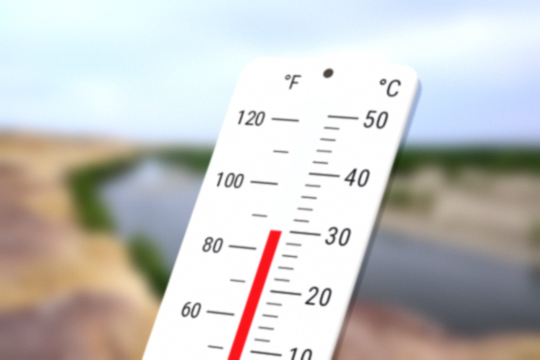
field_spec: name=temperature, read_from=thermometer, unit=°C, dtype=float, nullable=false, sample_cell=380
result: 30
